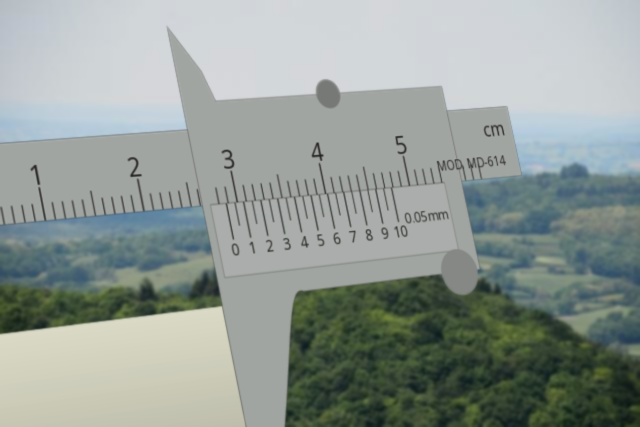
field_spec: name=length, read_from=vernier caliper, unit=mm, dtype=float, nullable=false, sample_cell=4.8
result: 28.8
